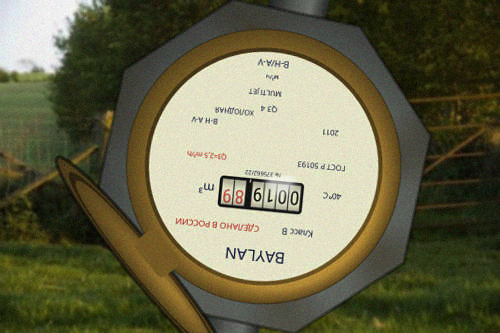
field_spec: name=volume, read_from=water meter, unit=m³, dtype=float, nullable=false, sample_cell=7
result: 19.89
